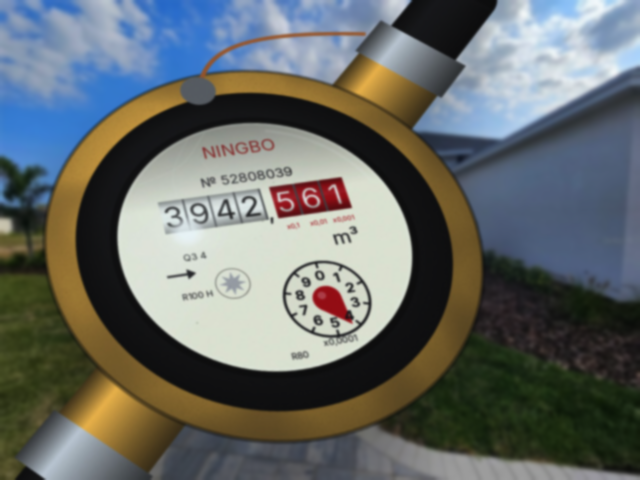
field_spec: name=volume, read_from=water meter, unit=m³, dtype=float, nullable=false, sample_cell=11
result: 3942.5614
